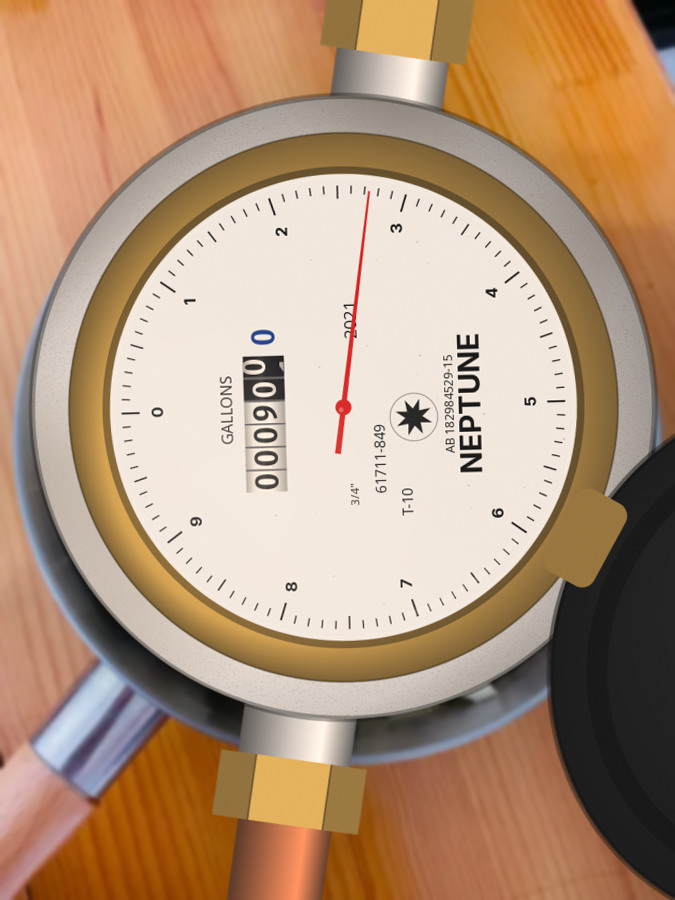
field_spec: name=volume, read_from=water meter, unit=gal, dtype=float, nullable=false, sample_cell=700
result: 9002.7
